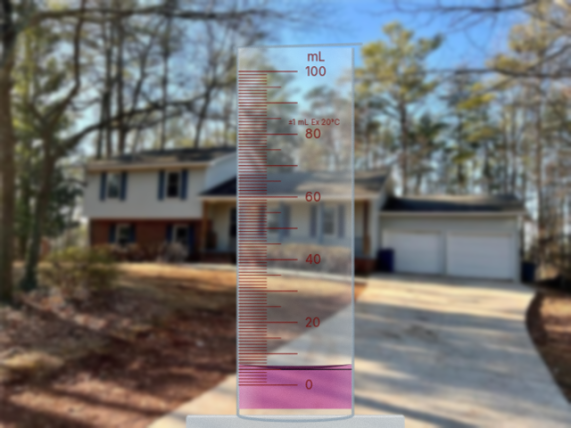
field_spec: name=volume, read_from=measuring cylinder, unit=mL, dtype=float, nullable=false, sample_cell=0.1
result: 5
